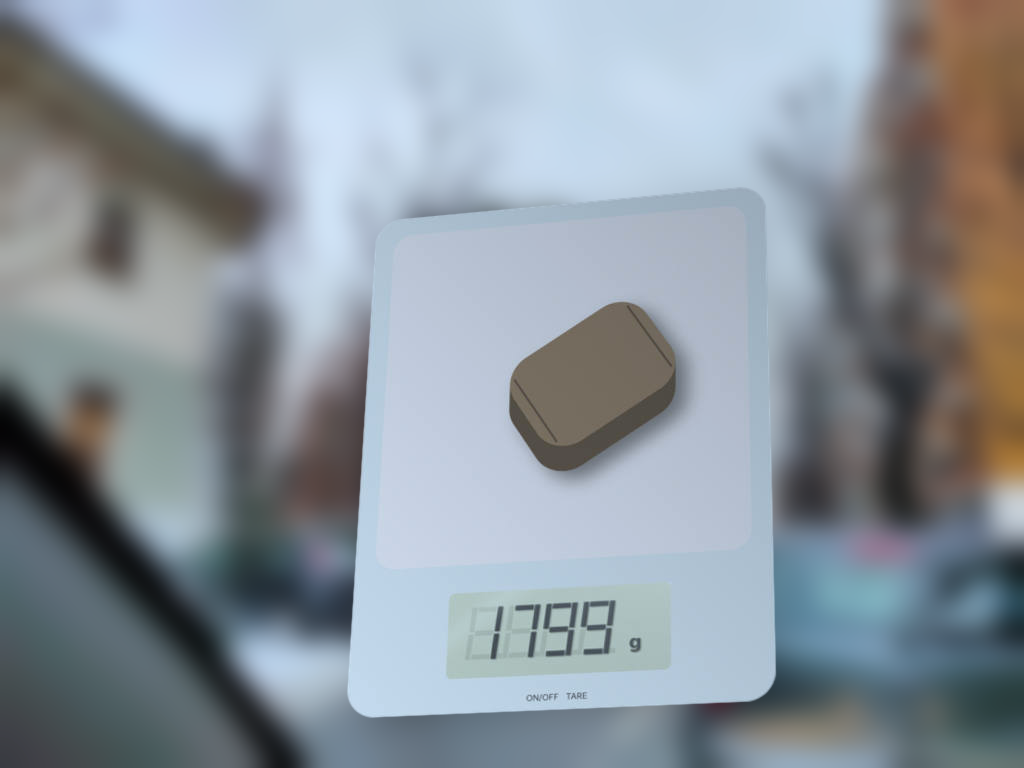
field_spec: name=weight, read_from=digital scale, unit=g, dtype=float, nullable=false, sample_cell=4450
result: 1799
